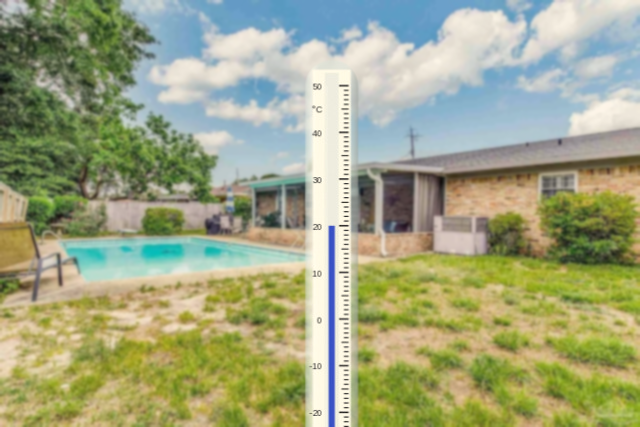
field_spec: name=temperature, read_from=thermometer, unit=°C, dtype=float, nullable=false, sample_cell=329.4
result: 20
